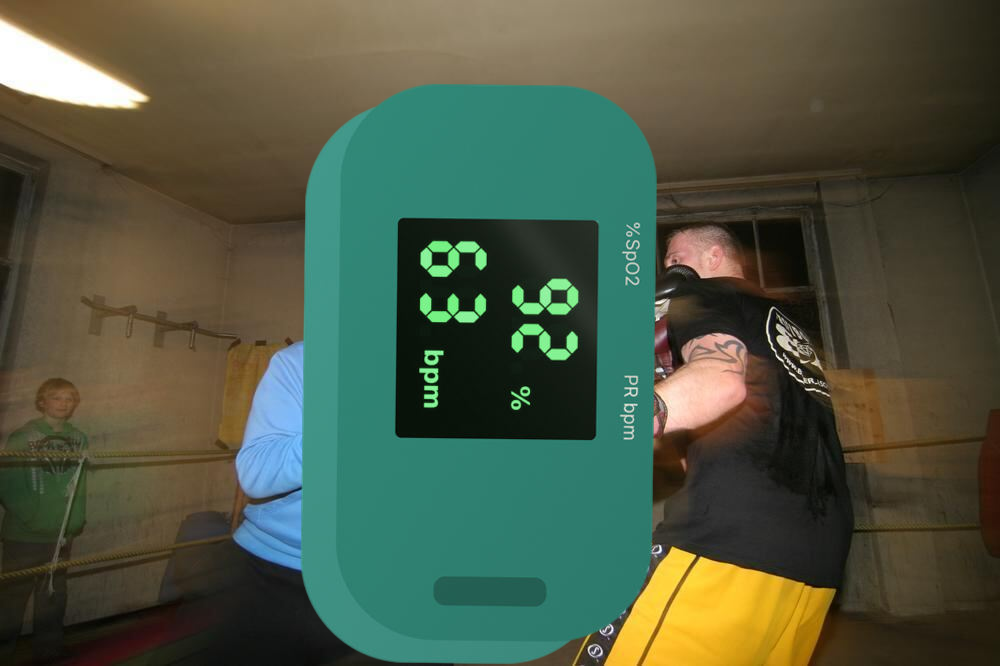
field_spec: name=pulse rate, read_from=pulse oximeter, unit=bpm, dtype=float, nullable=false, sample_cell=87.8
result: 63
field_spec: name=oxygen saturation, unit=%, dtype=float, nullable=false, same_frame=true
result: 92
